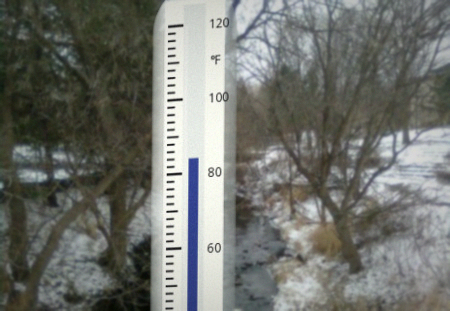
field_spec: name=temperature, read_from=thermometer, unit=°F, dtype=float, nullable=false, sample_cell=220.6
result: 84
